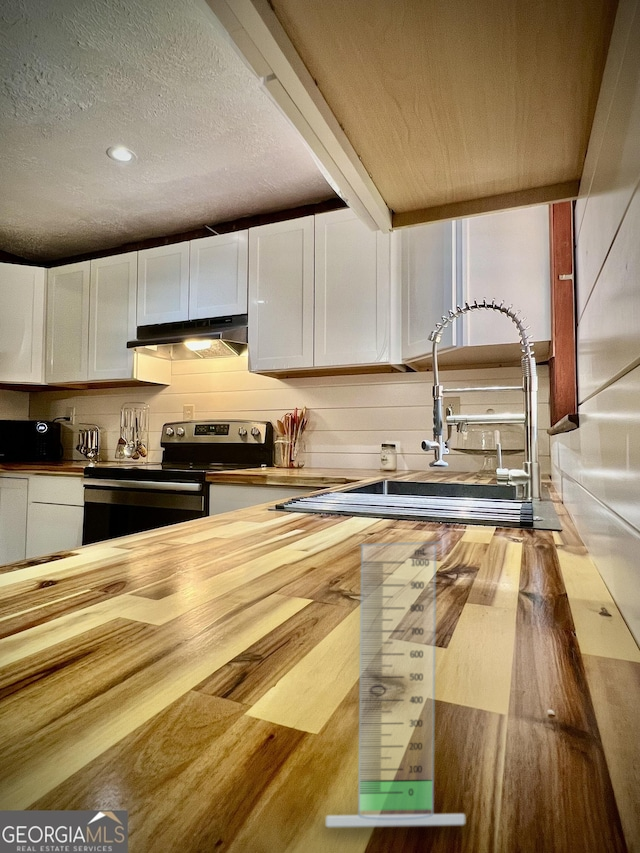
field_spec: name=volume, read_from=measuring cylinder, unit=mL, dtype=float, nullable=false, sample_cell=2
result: 50
